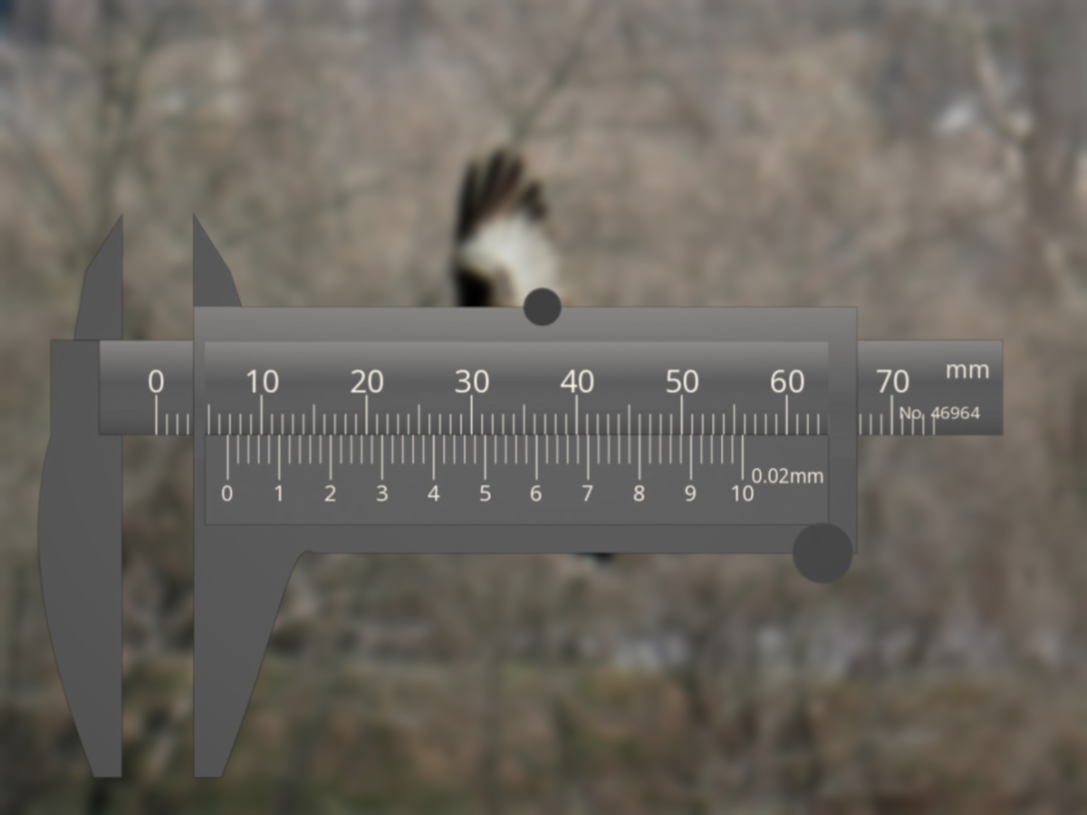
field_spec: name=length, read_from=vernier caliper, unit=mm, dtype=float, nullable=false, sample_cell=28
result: 6.8
